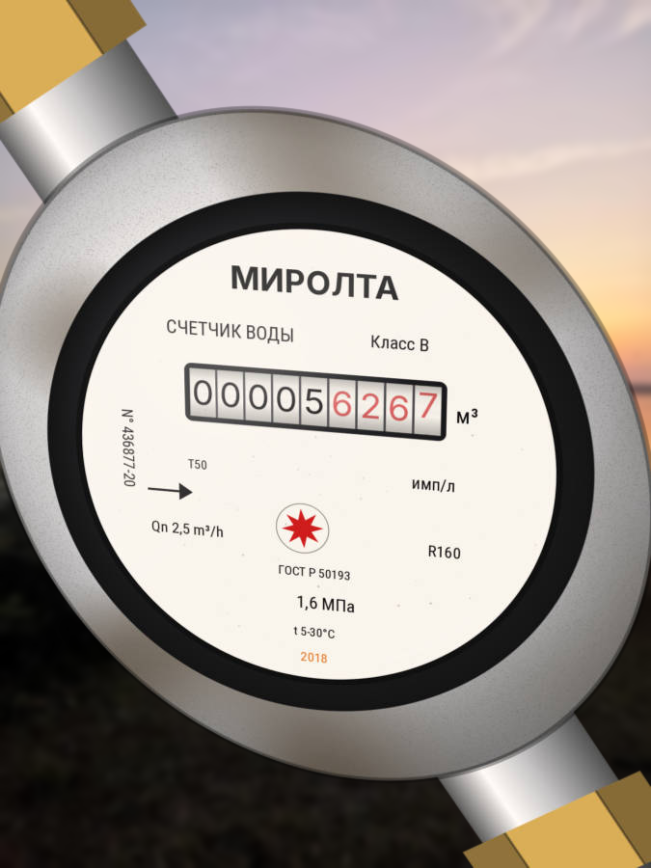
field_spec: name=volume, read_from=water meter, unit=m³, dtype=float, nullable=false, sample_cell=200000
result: 5.6267
